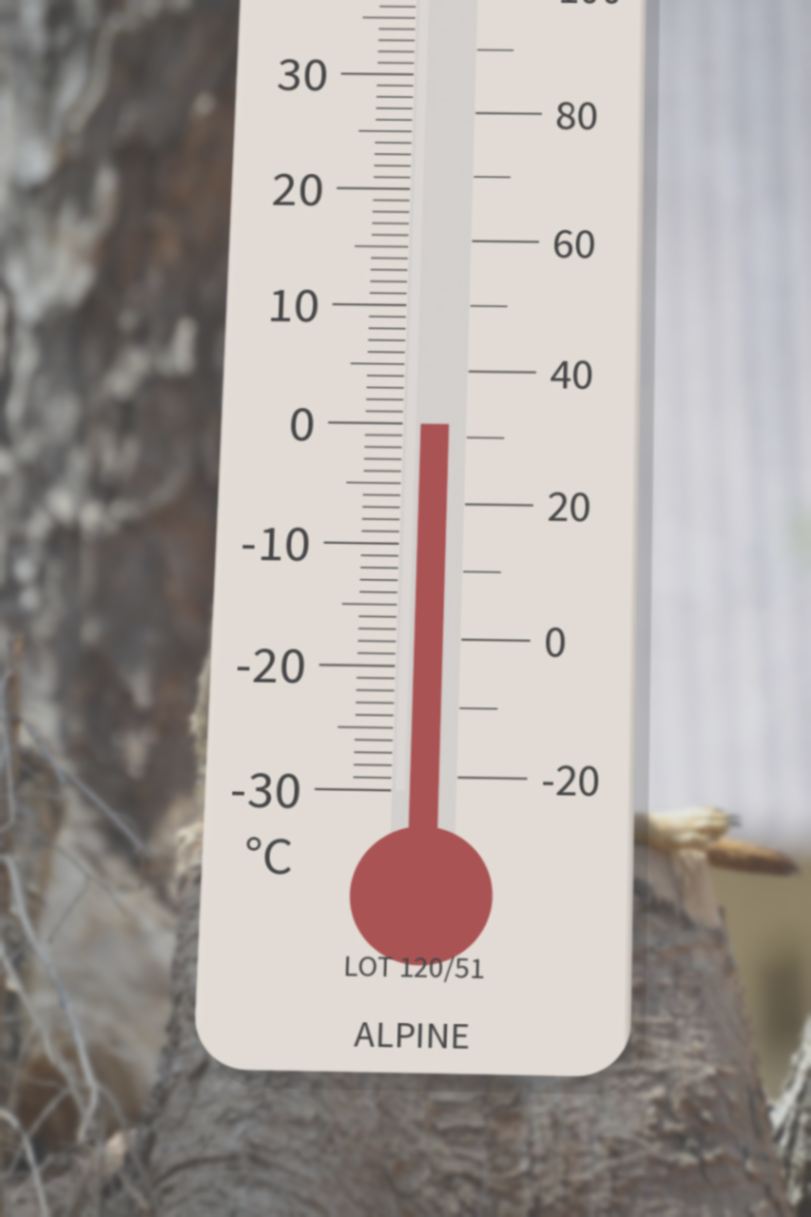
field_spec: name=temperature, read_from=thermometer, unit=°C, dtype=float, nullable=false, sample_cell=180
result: 0
